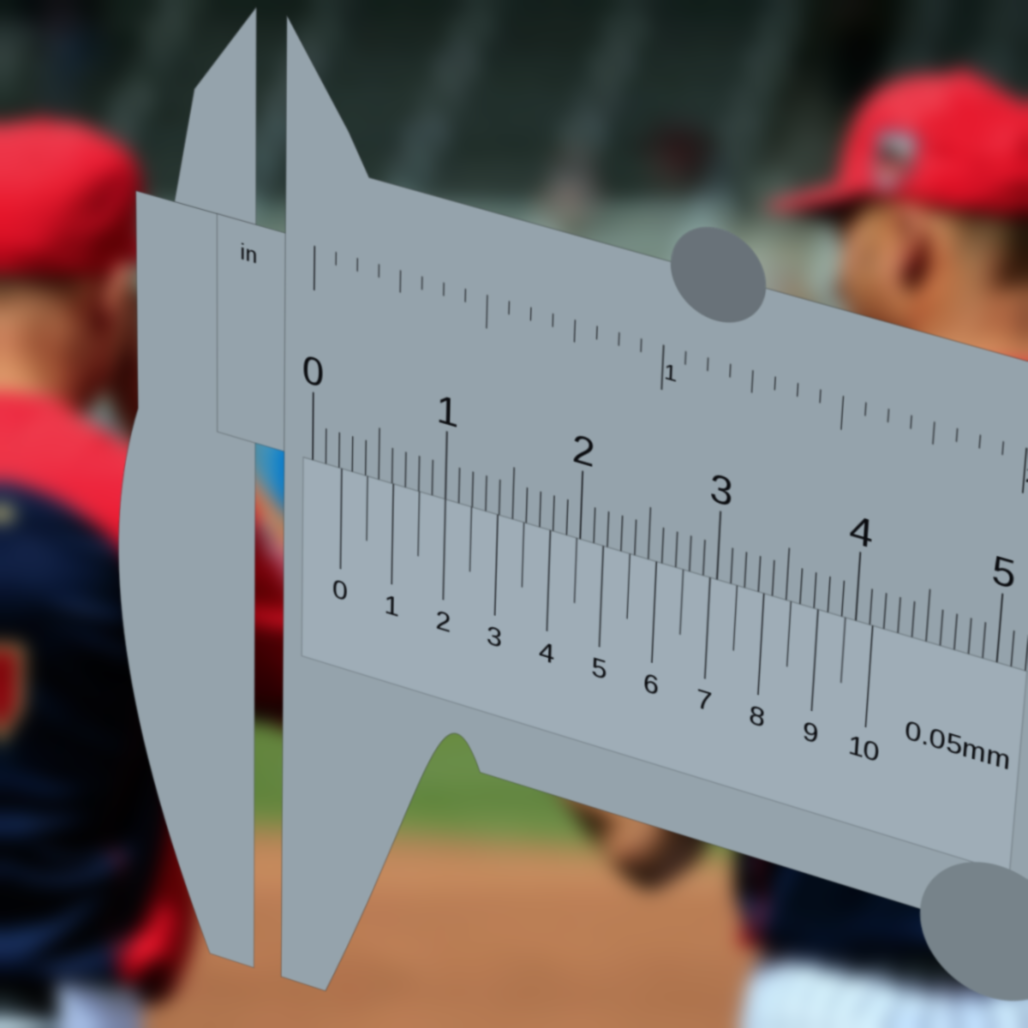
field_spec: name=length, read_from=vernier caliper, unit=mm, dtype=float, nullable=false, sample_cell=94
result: 2.2
